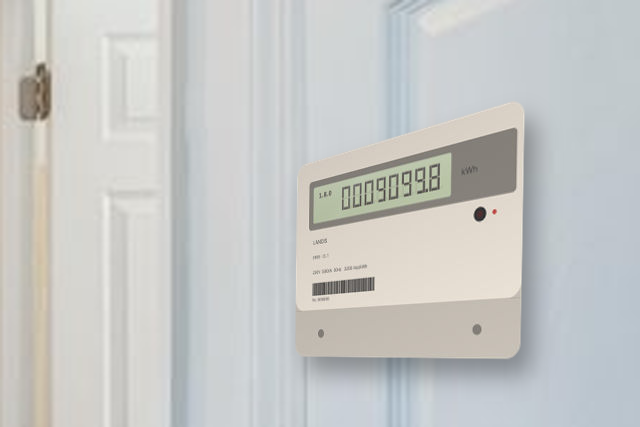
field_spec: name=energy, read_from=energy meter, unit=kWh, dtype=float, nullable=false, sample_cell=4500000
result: 9099.8
